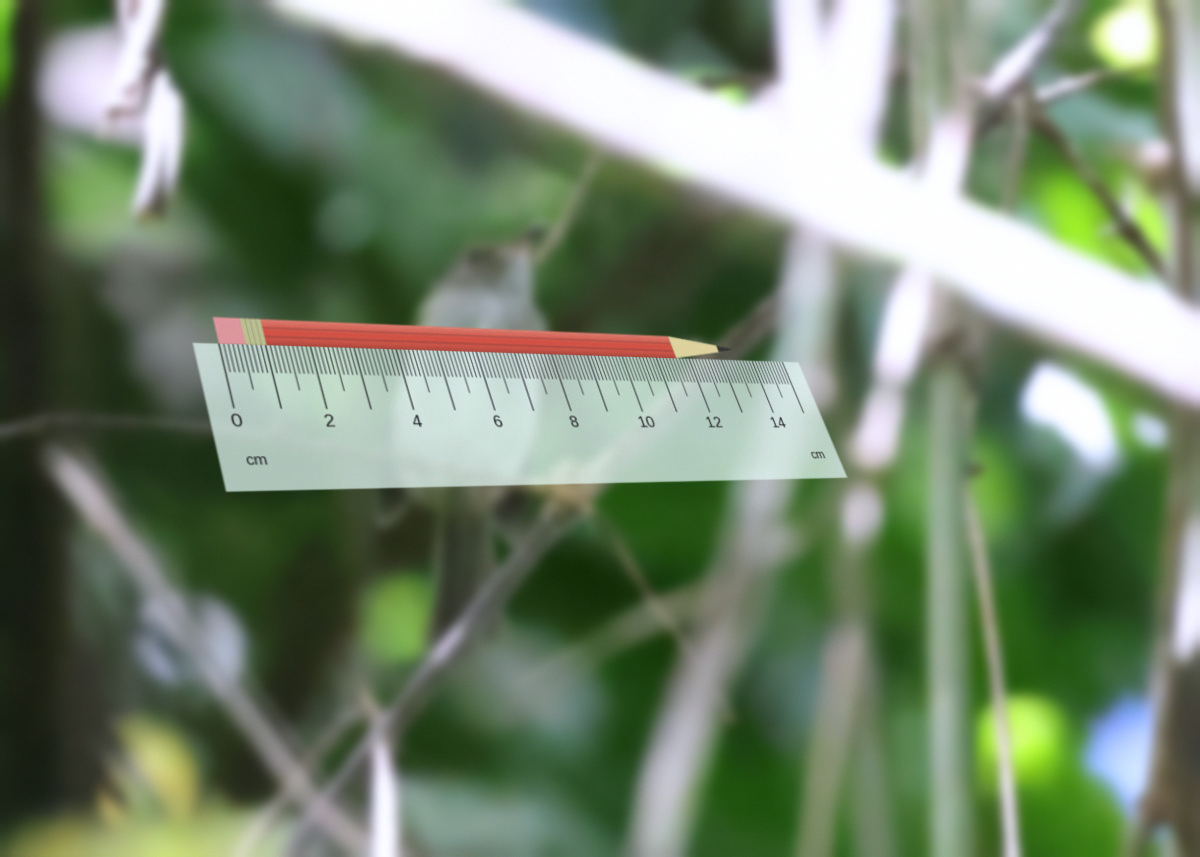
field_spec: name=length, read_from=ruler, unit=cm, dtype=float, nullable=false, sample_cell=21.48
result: 13.5
